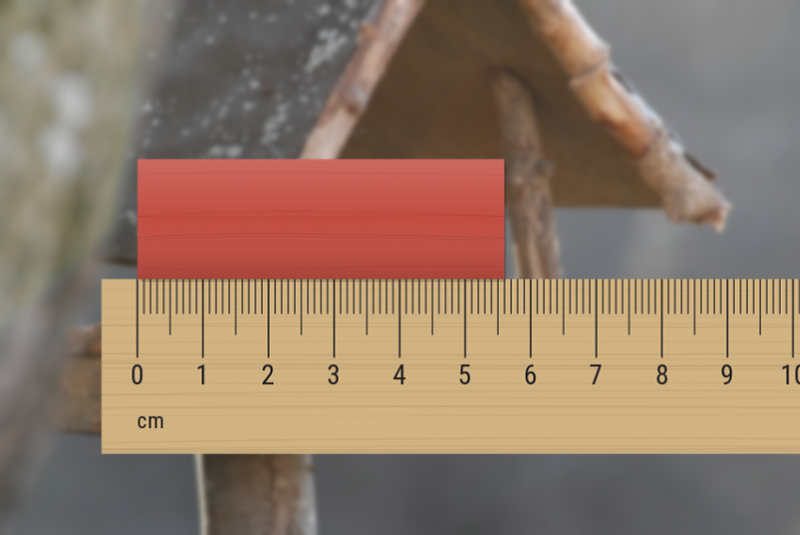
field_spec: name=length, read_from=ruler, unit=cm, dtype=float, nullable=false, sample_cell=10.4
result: 5.6
